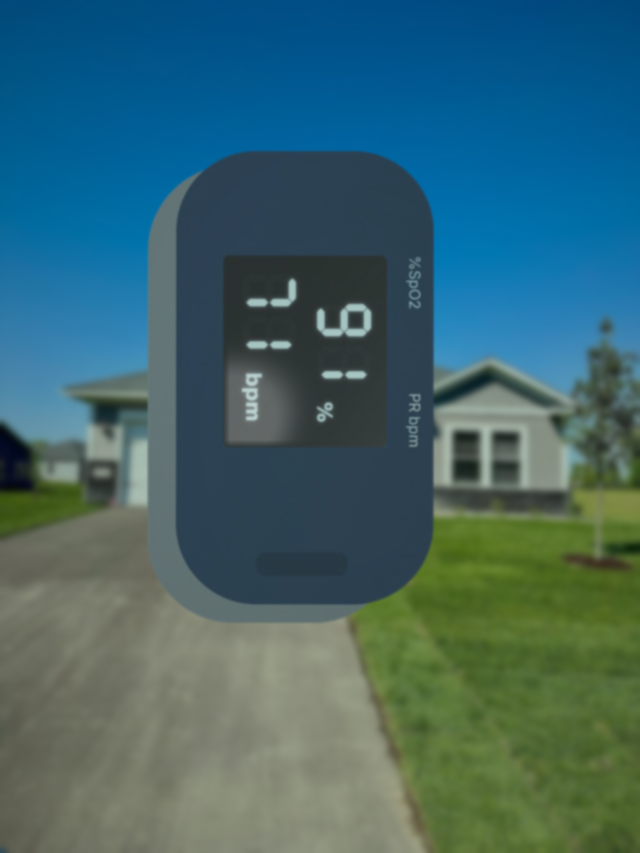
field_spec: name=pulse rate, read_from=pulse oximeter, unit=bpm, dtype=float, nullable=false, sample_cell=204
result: 71
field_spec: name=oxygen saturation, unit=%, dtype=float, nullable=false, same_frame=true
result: 91
